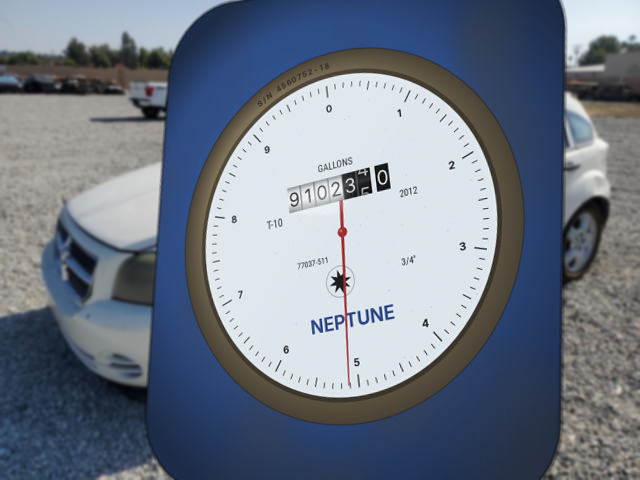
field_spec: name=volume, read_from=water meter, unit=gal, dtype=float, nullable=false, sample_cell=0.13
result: 9102345.1
